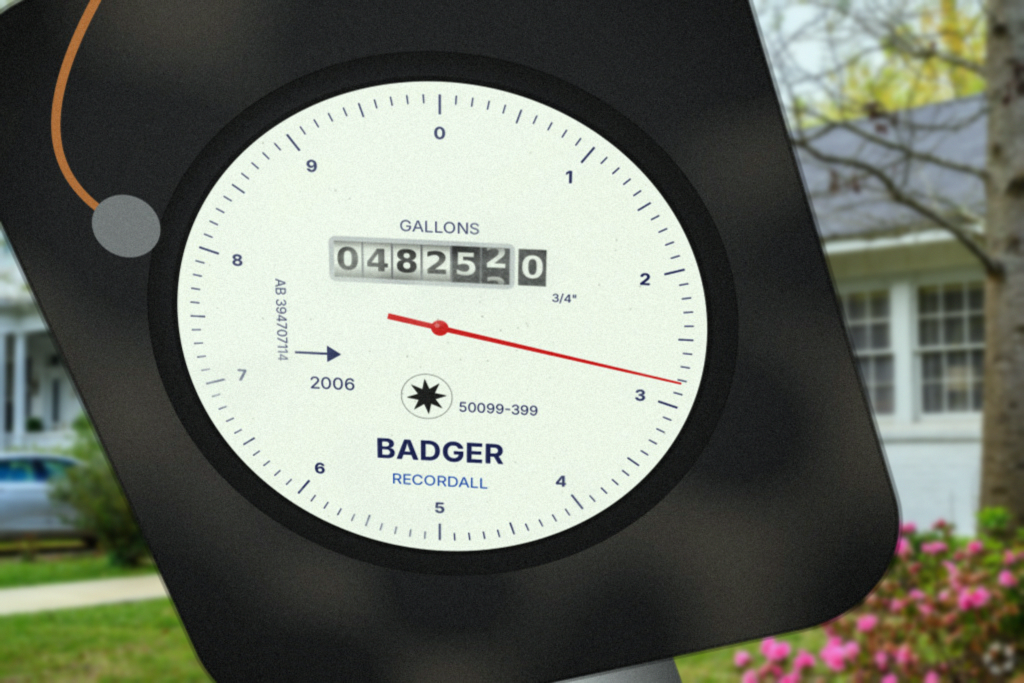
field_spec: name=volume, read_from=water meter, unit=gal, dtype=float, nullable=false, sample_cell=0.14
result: 482522.8
